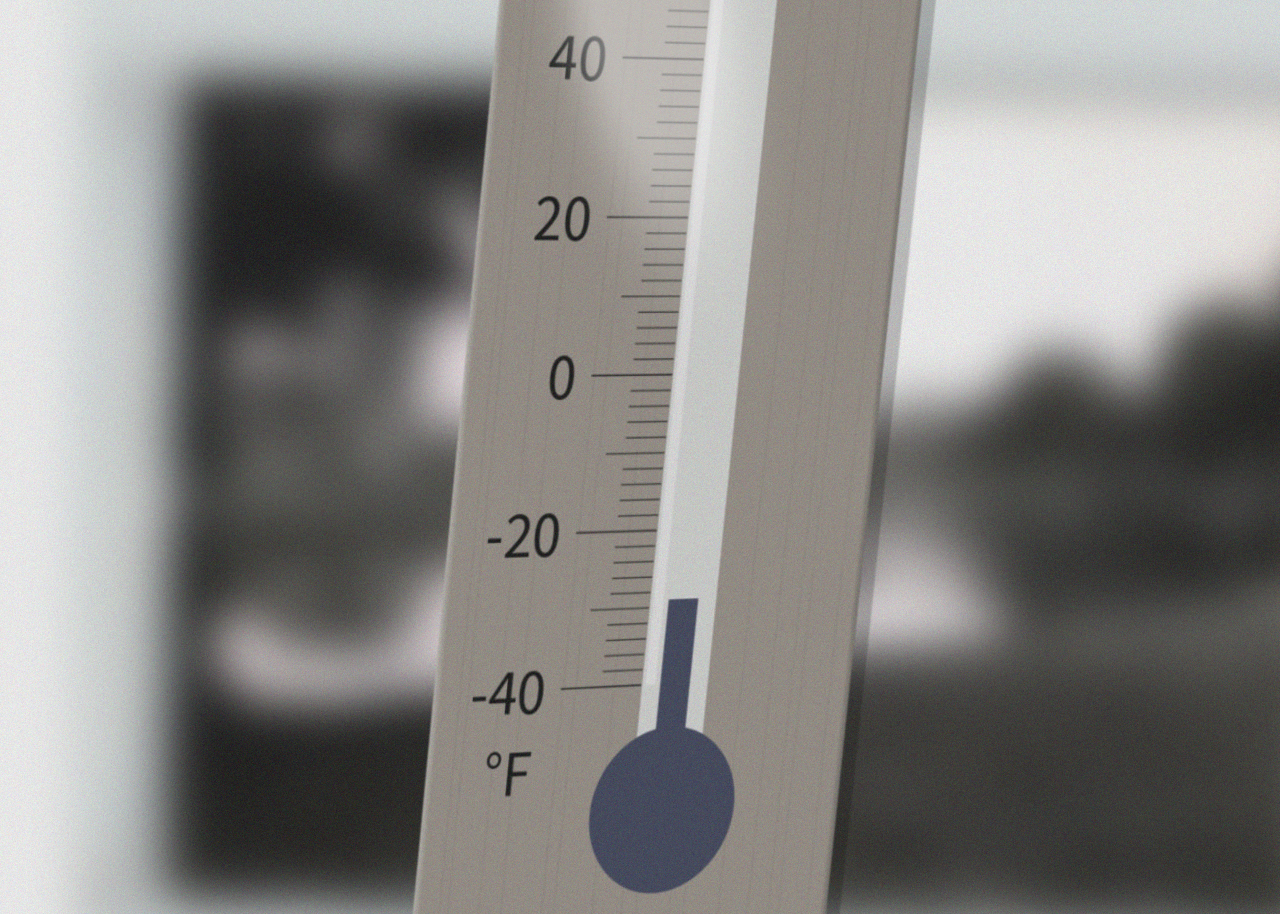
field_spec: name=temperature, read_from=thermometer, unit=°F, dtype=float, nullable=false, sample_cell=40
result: -29
